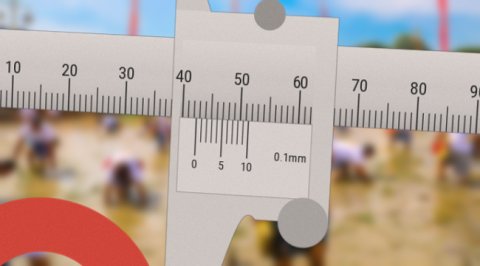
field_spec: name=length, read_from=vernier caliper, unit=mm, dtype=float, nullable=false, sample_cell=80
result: 42.4
